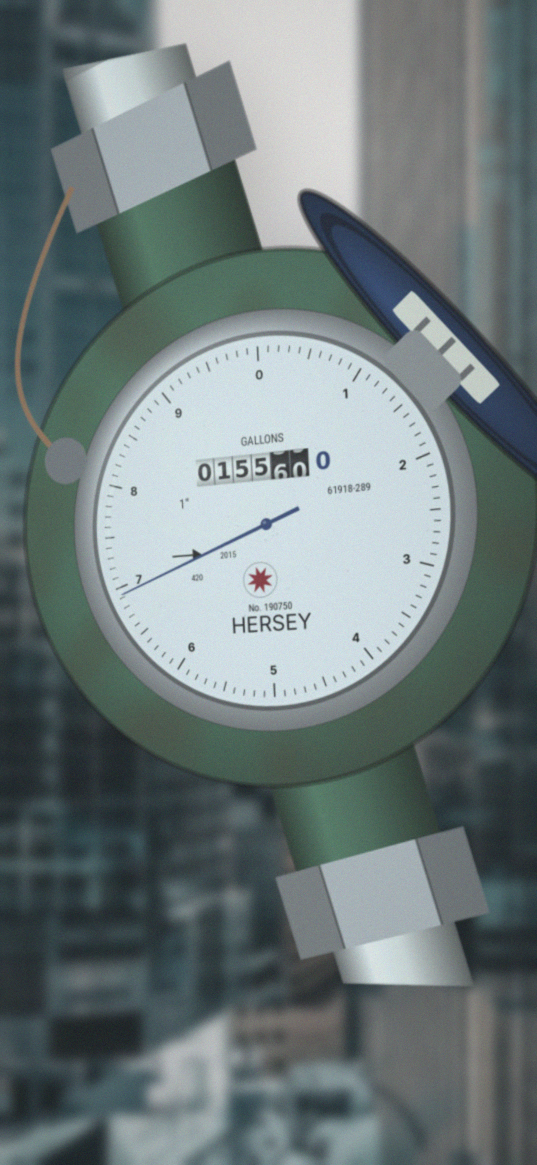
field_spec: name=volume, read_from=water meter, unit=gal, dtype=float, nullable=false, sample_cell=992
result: 155596.9
